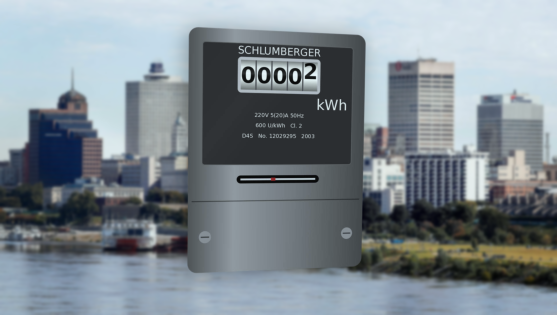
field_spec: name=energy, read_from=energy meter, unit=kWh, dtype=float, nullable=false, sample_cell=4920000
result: 2
